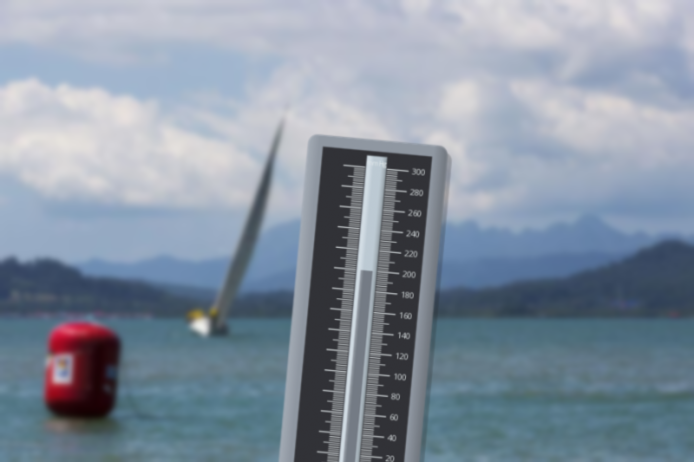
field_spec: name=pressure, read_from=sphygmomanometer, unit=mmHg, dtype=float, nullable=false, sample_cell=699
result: 200
